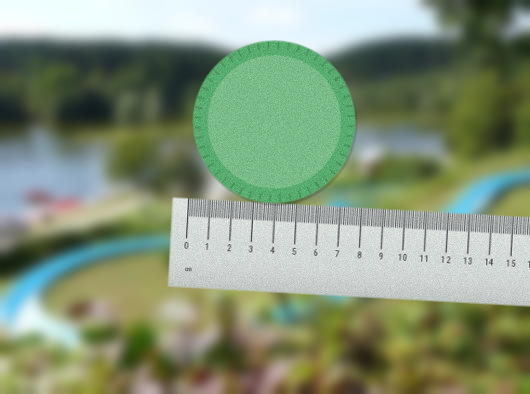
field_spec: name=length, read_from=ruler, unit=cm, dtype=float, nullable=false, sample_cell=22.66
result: 7.5
